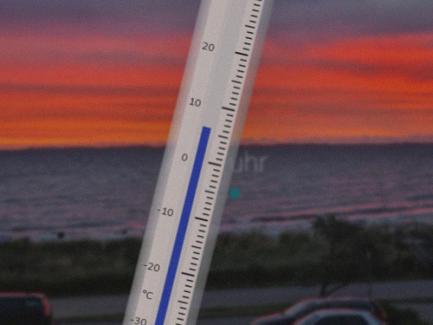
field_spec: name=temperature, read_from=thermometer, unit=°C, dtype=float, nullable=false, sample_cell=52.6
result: 6
